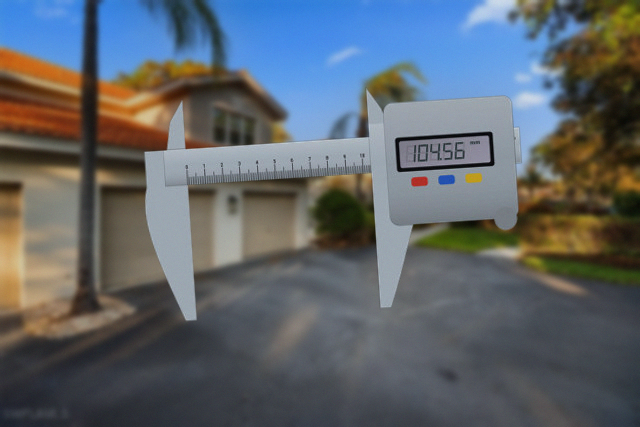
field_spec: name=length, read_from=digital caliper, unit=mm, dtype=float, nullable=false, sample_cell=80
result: 104.56
